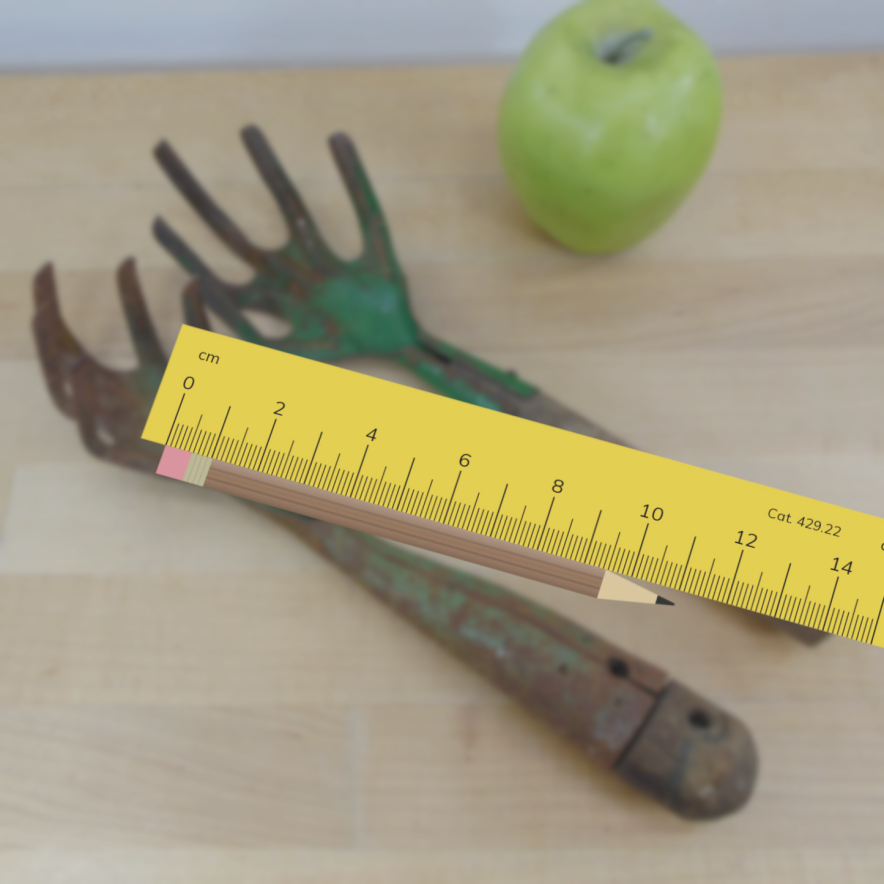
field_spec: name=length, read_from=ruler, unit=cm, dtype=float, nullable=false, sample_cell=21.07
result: 11
